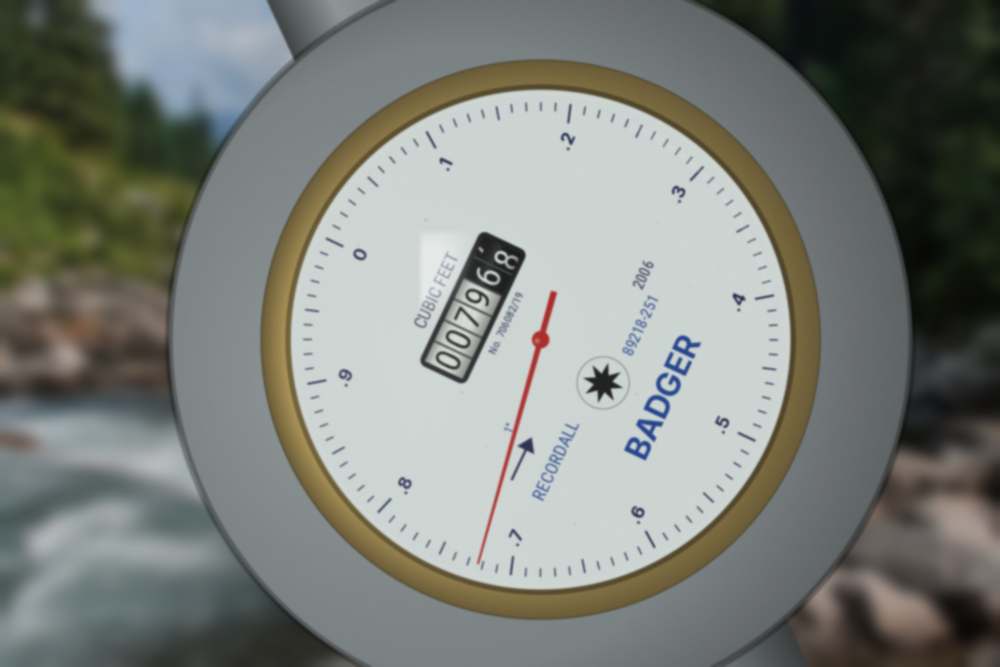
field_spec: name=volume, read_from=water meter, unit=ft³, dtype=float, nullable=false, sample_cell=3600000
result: 7967.72
